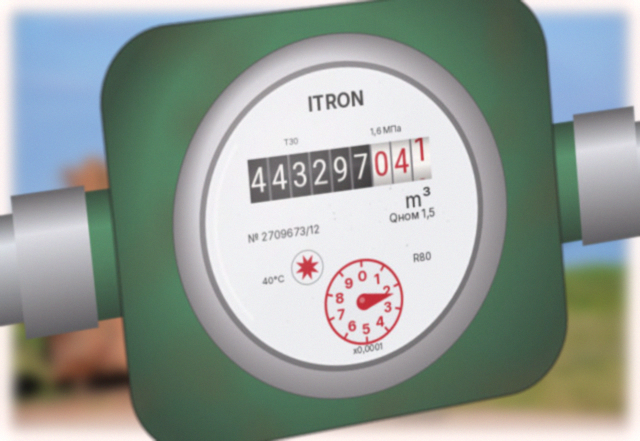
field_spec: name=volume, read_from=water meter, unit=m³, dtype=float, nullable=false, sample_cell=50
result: 443297.0412
